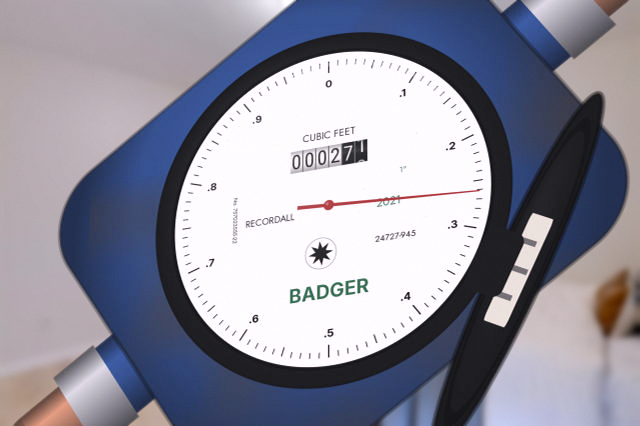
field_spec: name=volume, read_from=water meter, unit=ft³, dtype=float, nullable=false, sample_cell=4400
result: 271.26
